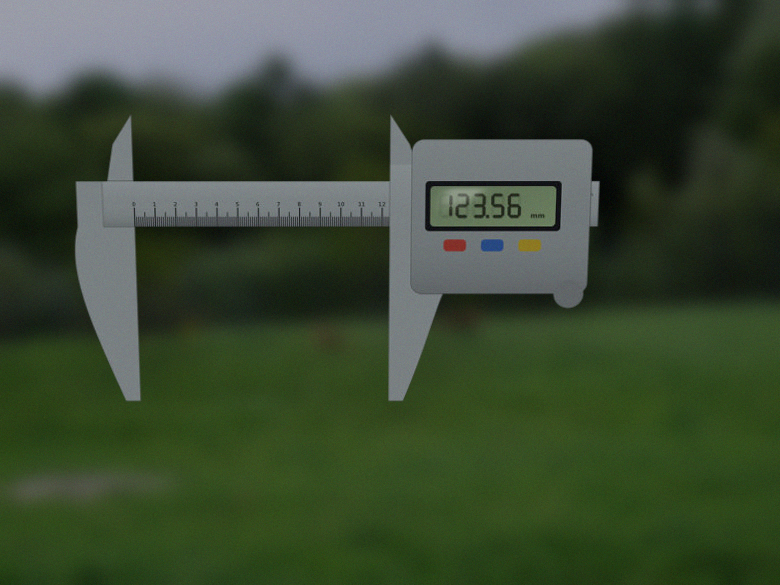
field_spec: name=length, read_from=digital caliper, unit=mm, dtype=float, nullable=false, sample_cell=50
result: 123.56
